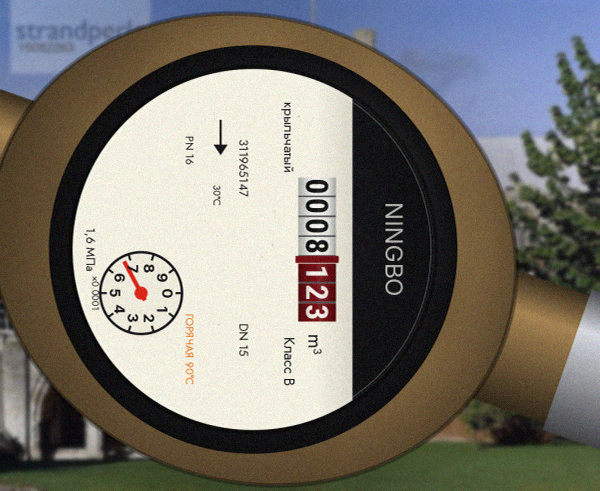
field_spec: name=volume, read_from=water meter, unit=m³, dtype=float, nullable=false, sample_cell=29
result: 8.1236
